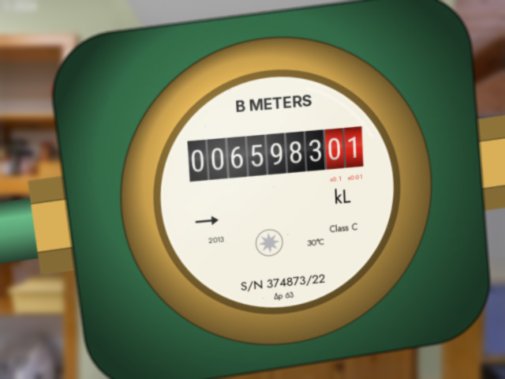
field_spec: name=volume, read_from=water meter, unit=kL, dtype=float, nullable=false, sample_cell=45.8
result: 65983.01
